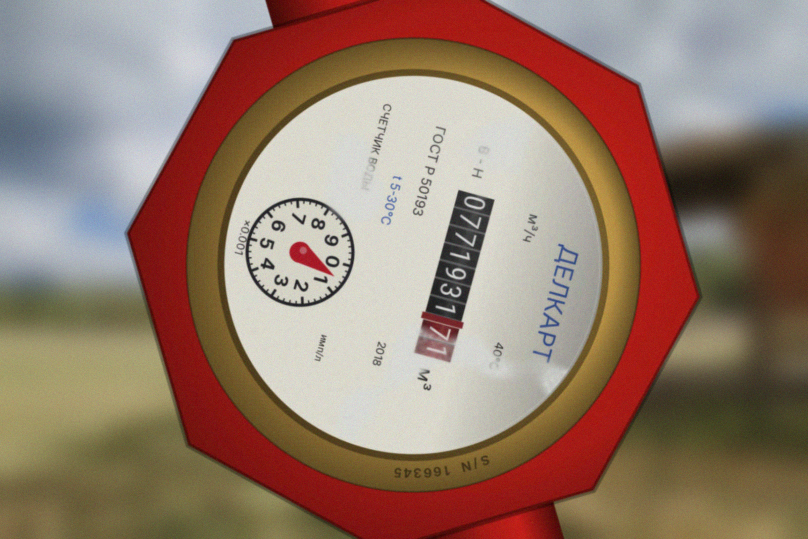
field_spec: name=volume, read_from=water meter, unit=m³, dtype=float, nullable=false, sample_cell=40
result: 771931.710
